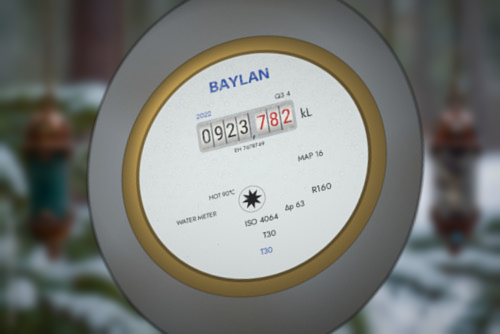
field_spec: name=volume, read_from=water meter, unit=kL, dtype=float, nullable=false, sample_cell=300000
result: 923.782
